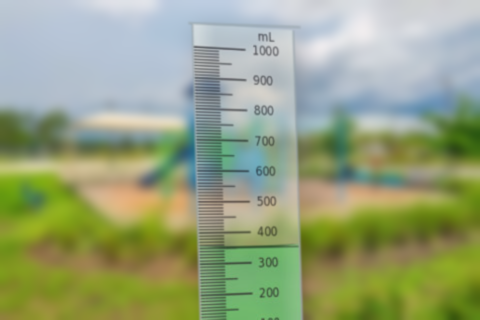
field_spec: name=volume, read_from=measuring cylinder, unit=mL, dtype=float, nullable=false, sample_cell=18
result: 350
